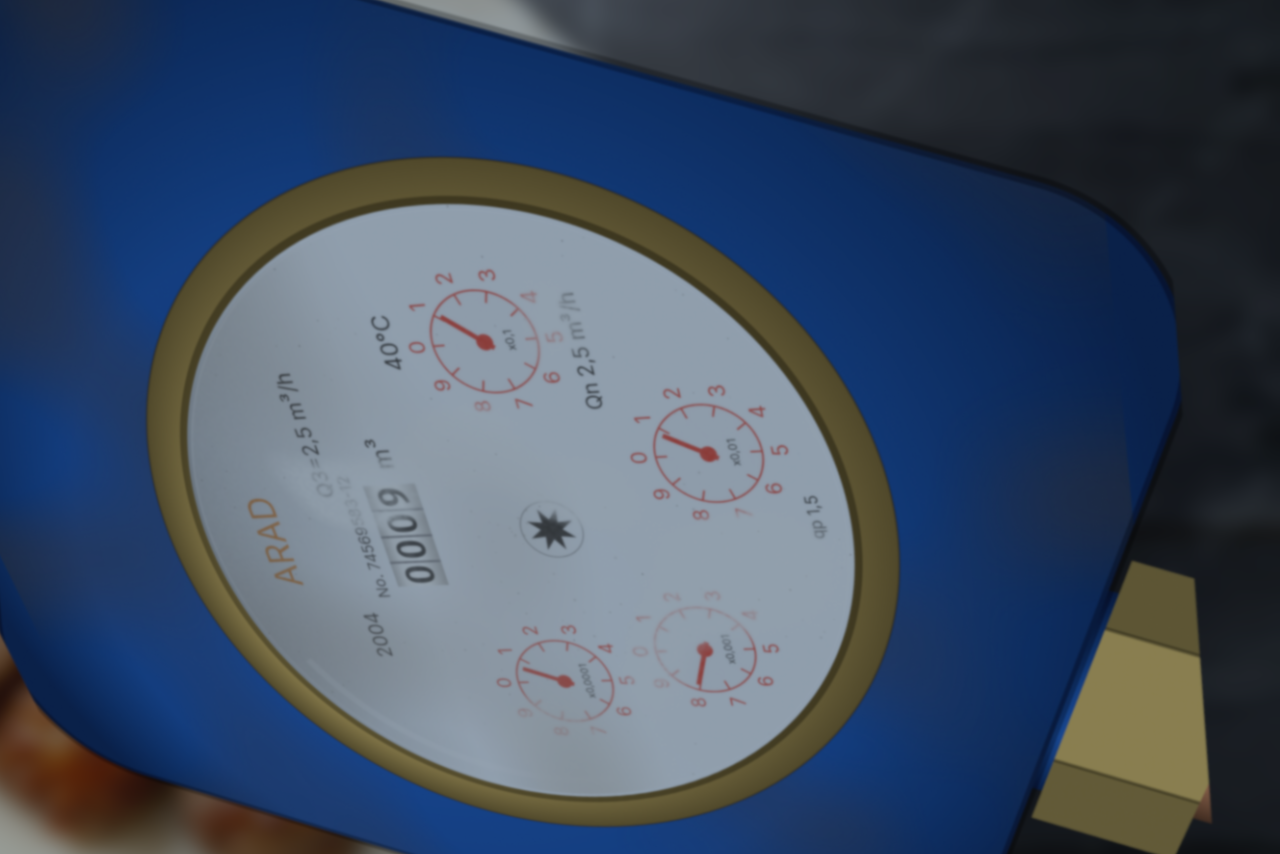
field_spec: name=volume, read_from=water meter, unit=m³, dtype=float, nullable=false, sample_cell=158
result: 9.1080
